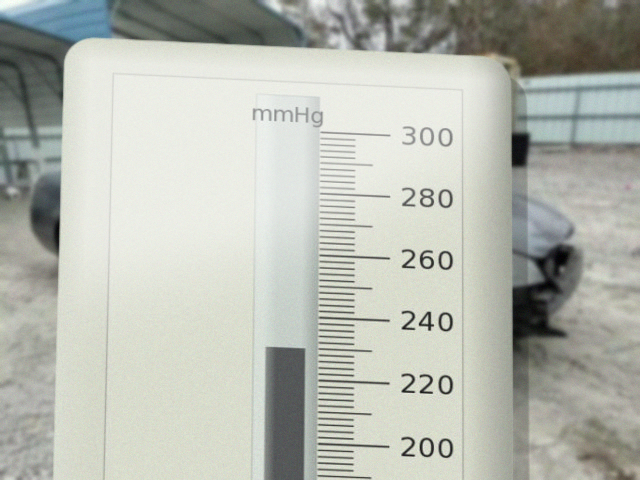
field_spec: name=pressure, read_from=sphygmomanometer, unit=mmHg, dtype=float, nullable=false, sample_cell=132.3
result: 230
